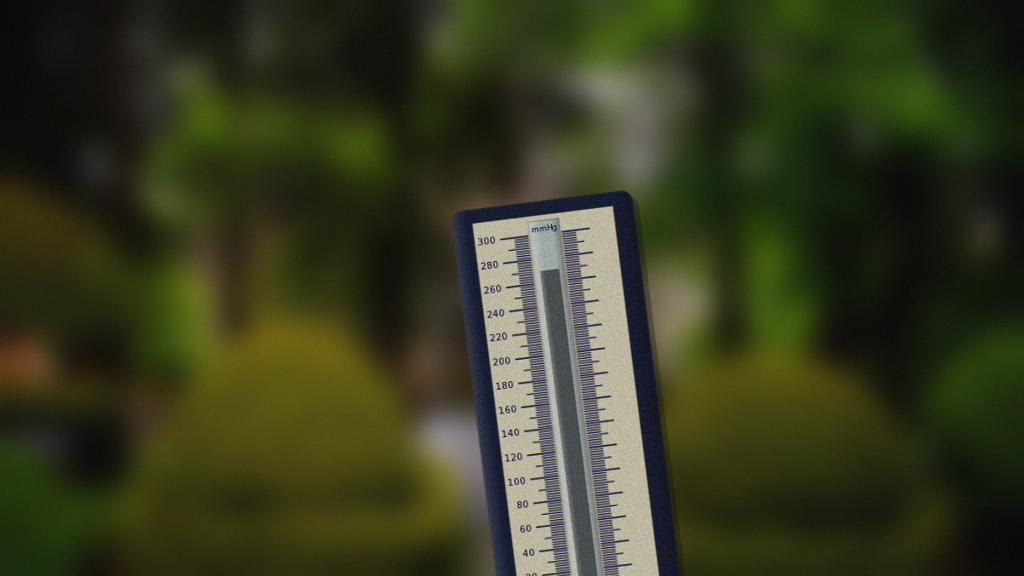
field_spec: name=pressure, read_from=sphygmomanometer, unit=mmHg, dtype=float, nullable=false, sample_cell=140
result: 270
